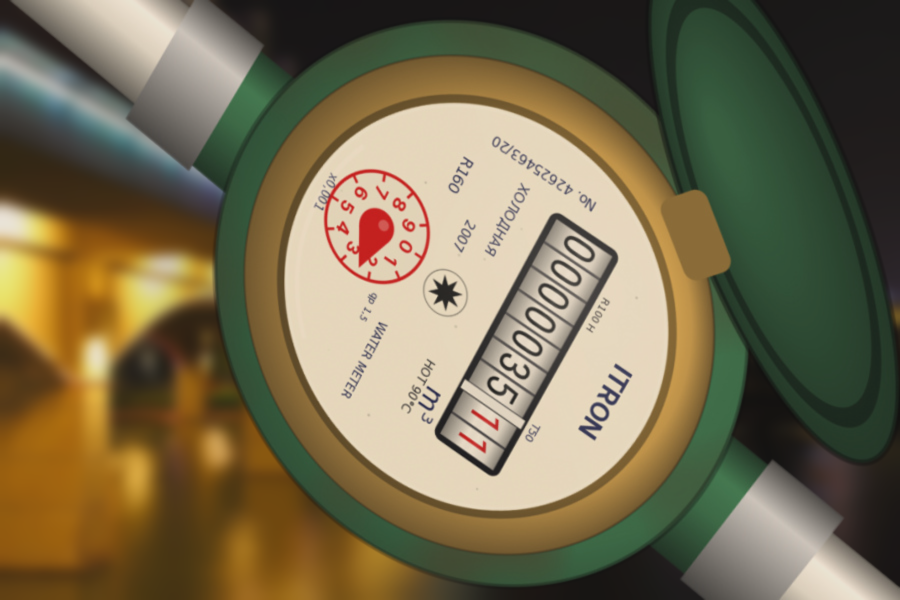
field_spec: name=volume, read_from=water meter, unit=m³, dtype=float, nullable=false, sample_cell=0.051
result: 35.112
